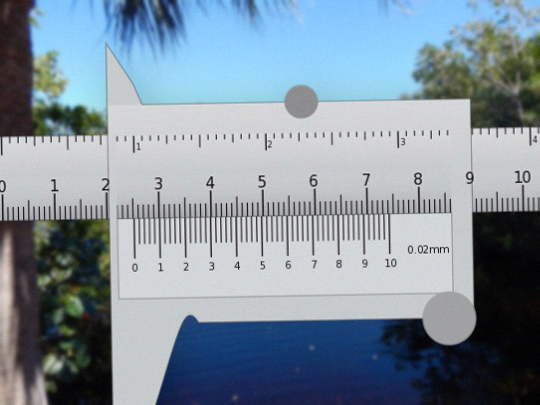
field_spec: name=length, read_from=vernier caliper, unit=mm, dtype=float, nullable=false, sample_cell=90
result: 25.2
